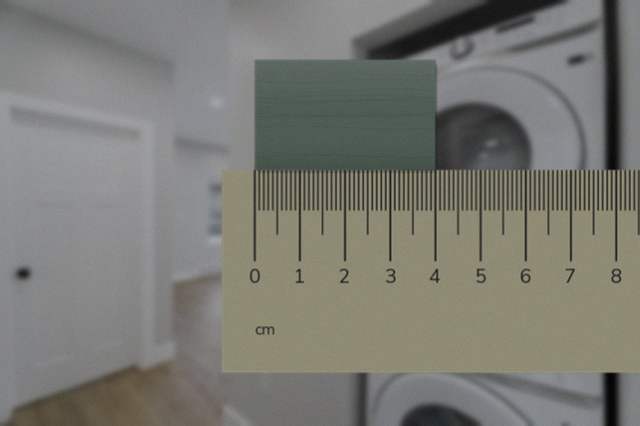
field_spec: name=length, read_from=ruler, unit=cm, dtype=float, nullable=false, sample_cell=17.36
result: 4
